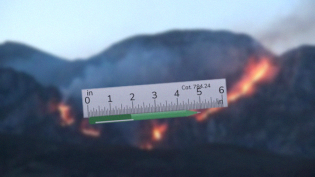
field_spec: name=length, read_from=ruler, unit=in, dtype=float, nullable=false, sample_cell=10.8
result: 5
